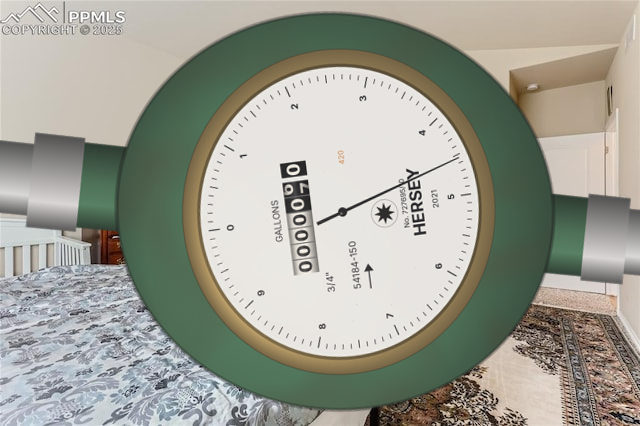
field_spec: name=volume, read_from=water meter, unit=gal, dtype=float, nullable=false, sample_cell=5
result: 64.5
